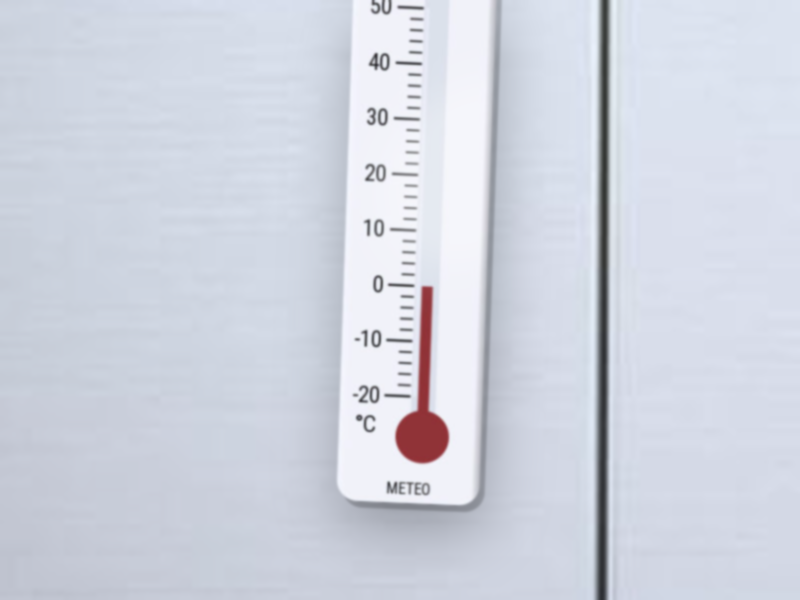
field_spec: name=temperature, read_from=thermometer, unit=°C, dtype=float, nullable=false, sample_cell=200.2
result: 0
